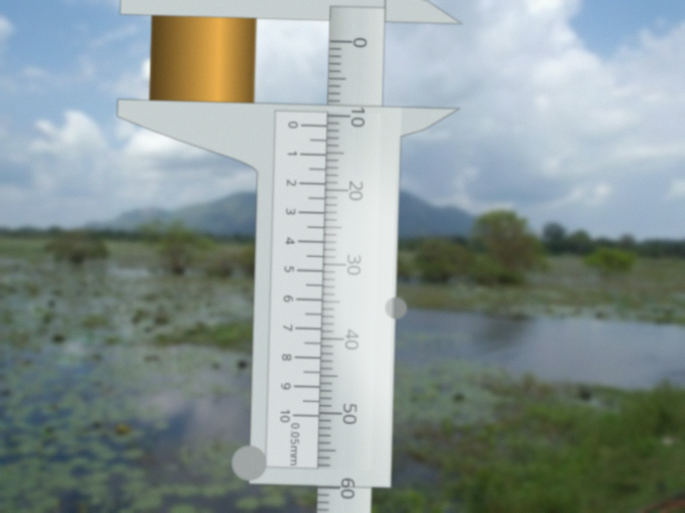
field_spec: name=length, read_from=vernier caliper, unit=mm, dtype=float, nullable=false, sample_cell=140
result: 11.4
